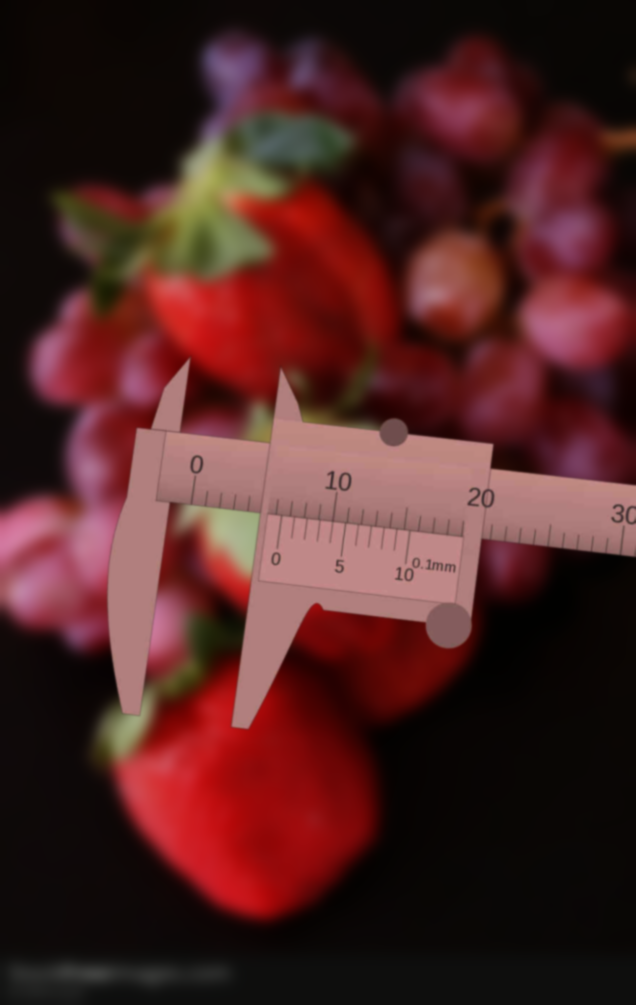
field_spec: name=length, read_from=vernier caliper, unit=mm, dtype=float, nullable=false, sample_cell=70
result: 6.4
